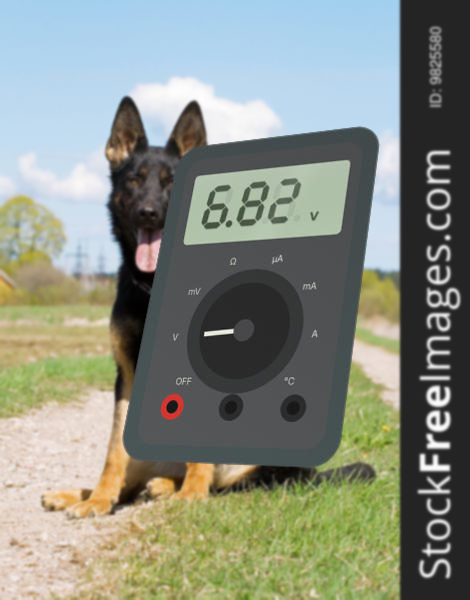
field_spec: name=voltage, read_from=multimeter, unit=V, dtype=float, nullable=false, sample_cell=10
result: 6.82
